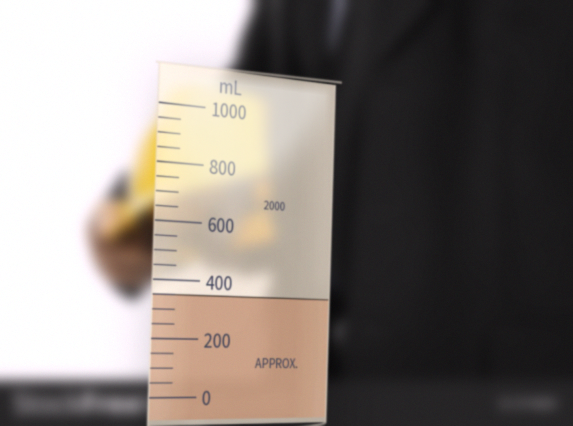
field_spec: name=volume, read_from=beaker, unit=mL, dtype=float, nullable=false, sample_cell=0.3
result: 350
